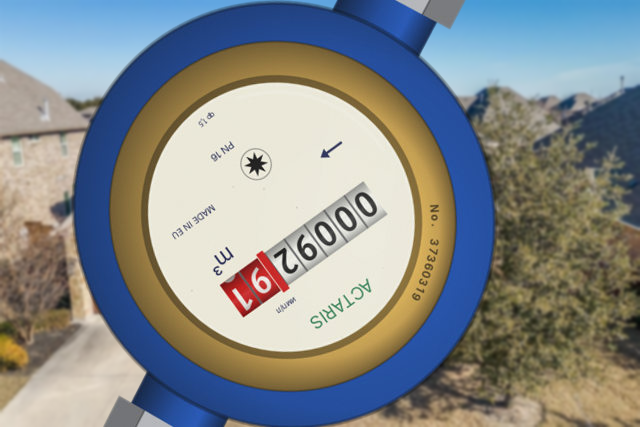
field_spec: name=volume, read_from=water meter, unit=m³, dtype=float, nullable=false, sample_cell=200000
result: 92.91
